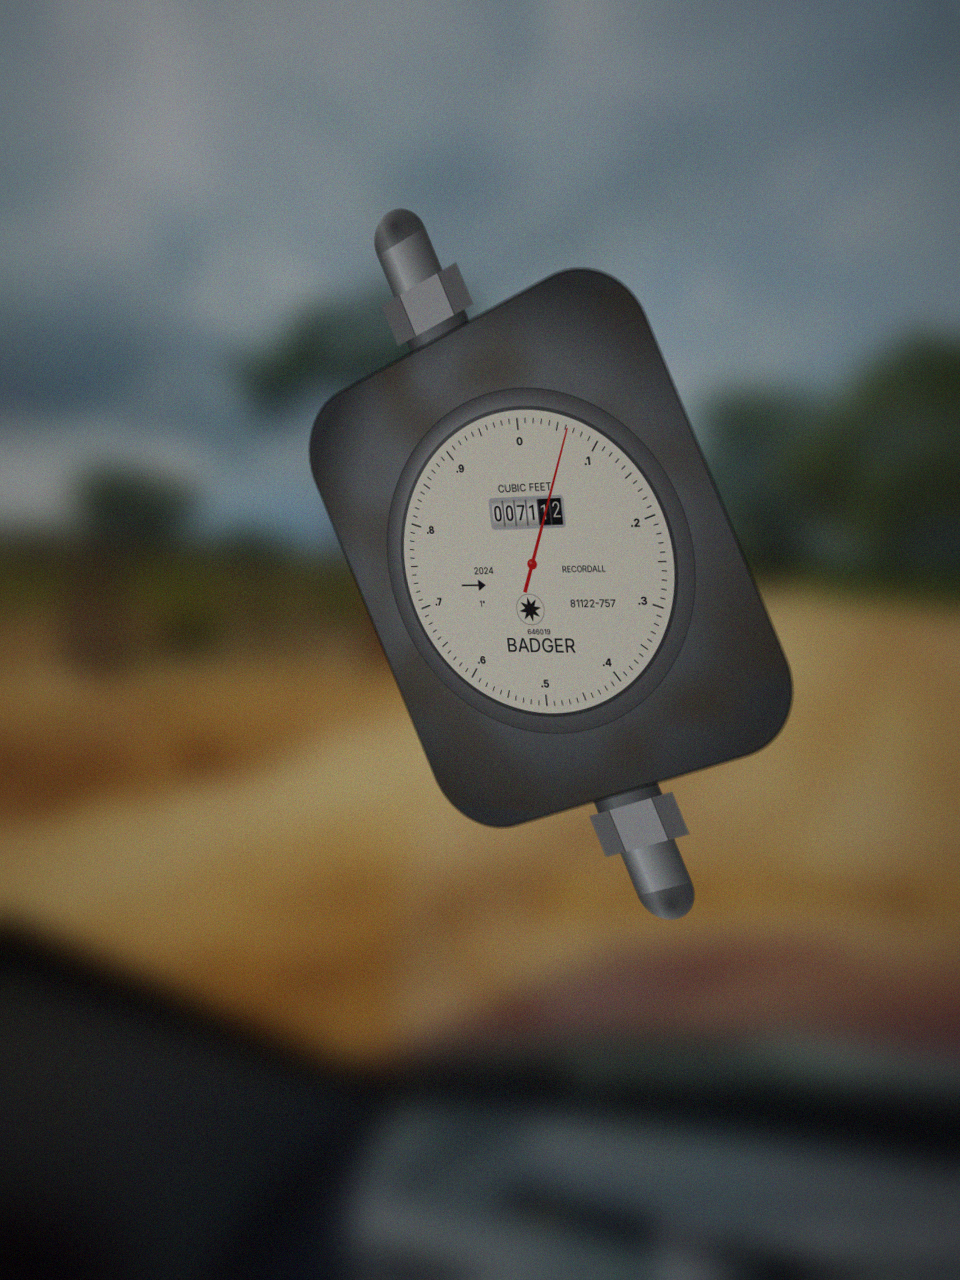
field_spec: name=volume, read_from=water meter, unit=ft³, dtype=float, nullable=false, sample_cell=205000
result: 7112.06
